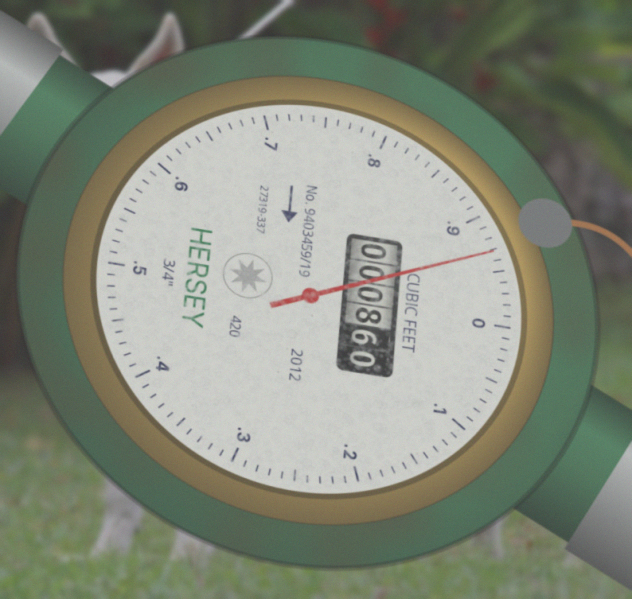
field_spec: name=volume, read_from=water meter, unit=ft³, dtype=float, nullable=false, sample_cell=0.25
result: 859.93
